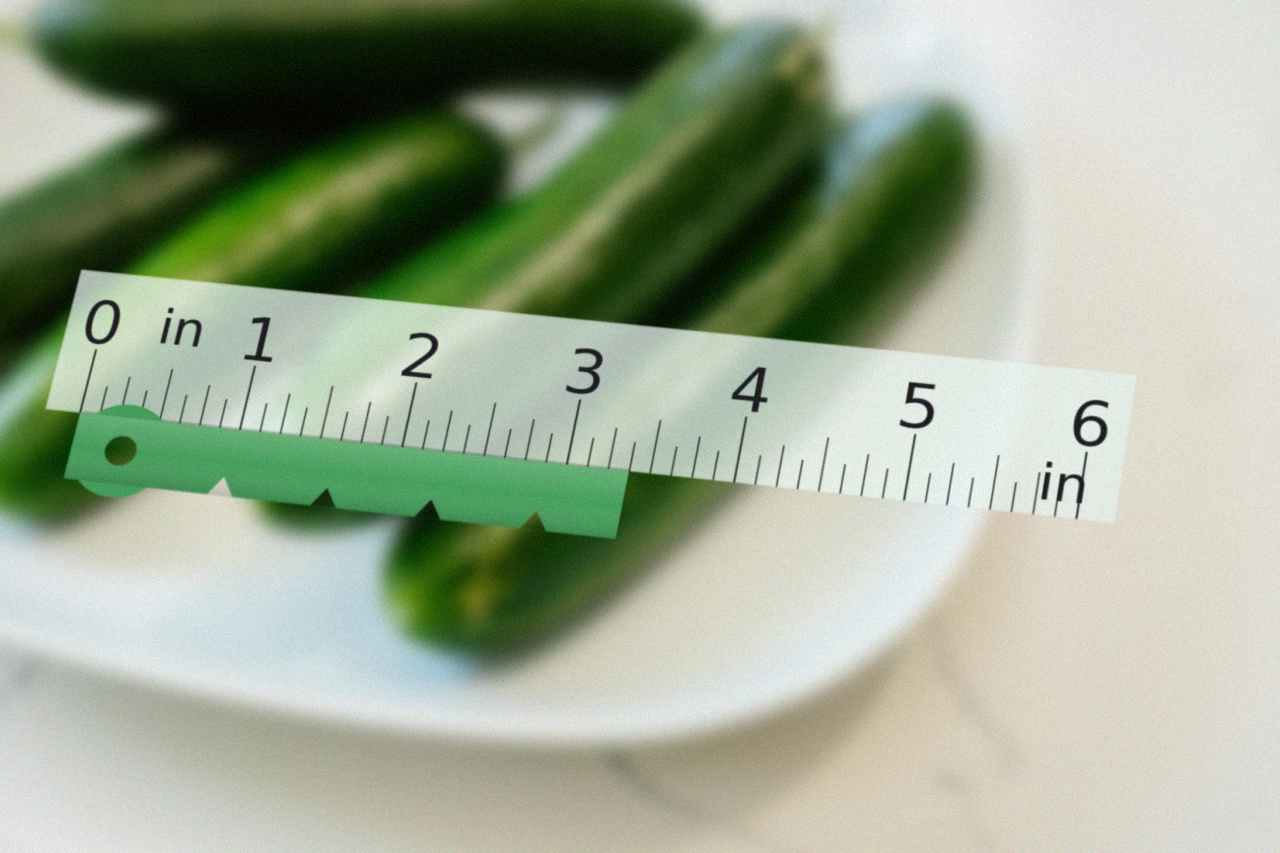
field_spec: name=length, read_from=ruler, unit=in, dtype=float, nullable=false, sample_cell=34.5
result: 3.375
